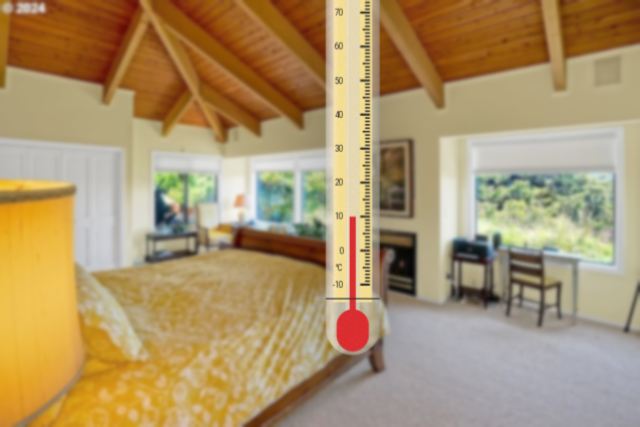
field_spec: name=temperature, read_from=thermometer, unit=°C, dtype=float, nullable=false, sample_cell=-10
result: 10
